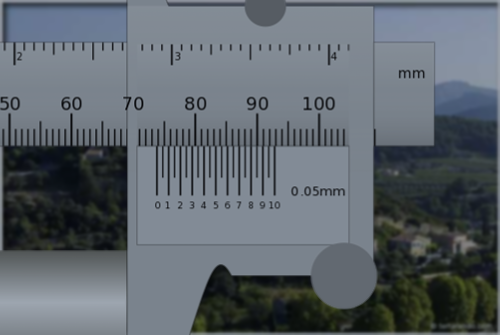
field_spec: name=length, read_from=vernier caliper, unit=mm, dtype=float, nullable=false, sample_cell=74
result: 73.8
